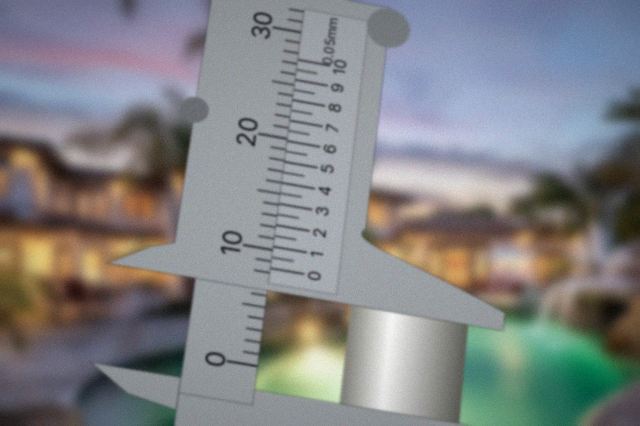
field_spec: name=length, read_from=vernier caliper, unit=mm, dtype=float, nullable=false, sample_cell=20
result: 8.4
